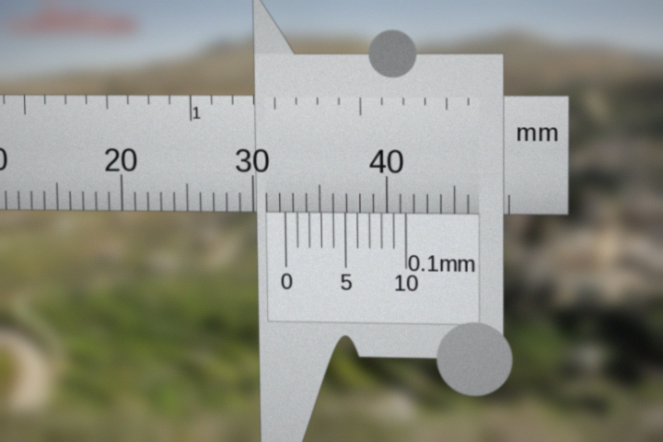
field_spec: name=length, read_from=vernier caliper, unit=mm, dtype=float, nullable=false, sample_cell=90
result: 32.4
